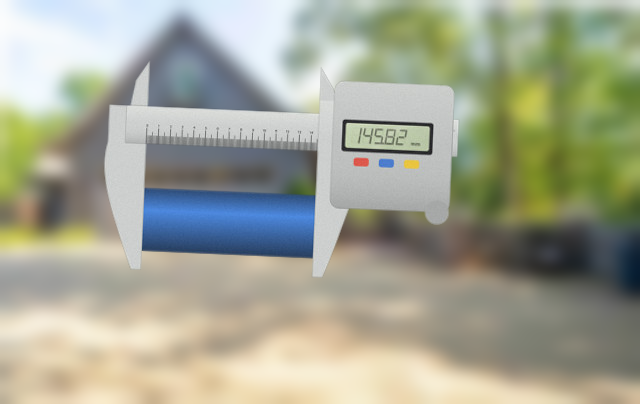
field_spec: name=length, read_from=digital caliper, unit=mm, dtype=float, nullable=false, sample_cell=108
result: 145.82
